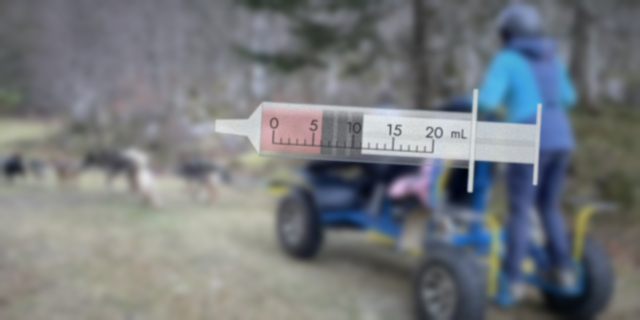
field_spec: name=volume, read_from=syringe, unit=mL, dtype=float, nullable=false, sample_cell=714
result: 6
